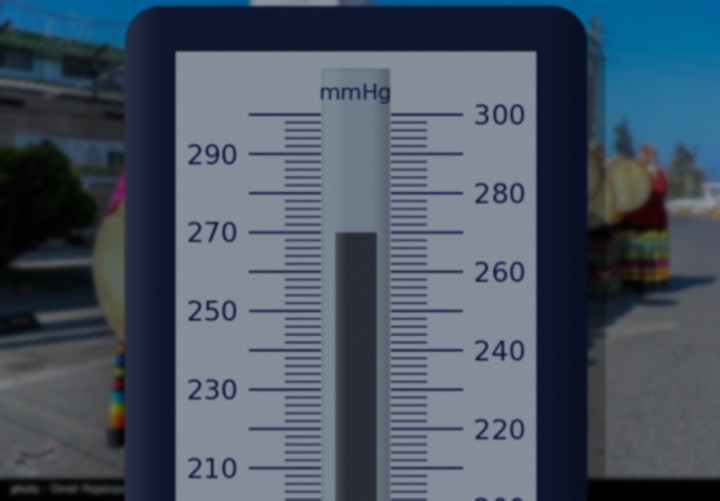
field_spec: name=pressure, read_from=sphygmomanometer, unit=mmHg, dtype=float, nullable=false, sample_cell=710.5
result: 270
